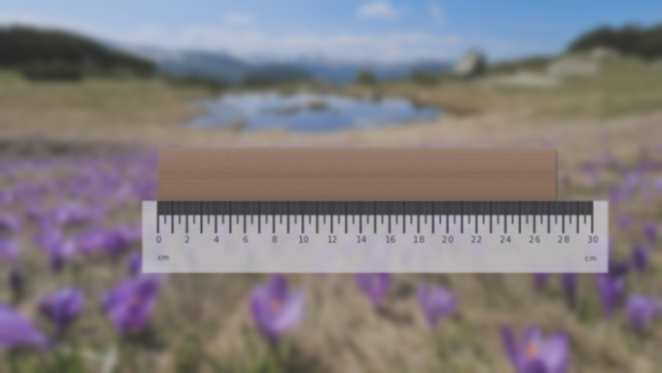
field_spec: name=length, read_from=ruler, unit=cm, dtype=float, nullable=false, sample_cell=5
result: 27.5
